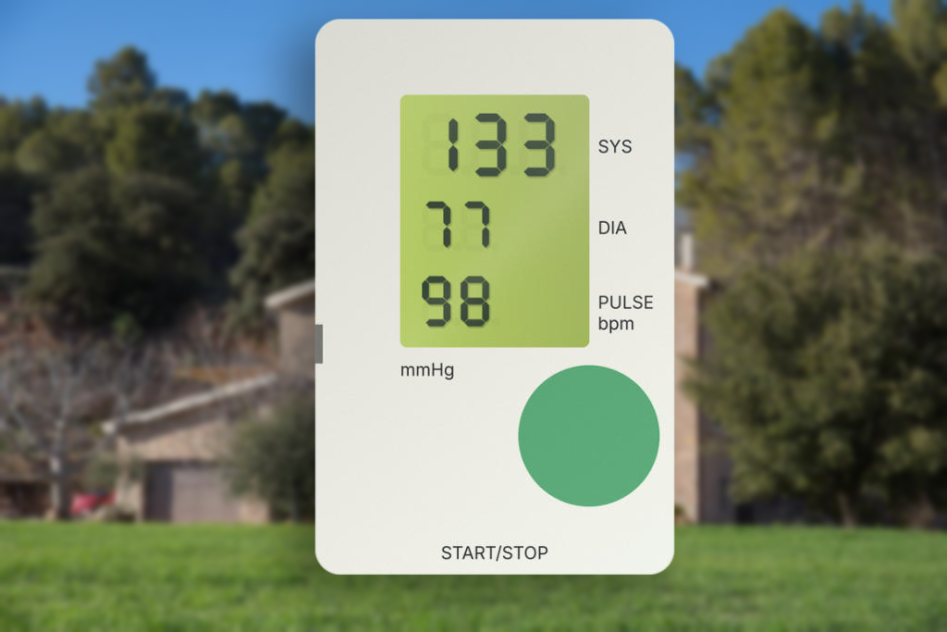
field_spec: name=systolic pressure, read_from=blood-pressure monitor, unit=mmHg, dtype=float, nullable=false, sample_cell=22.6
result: 133
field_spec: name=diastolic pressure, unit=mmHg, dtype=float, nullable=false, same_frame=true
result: 77
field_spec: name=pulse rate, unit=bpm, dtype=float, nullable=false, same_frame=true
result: 98
